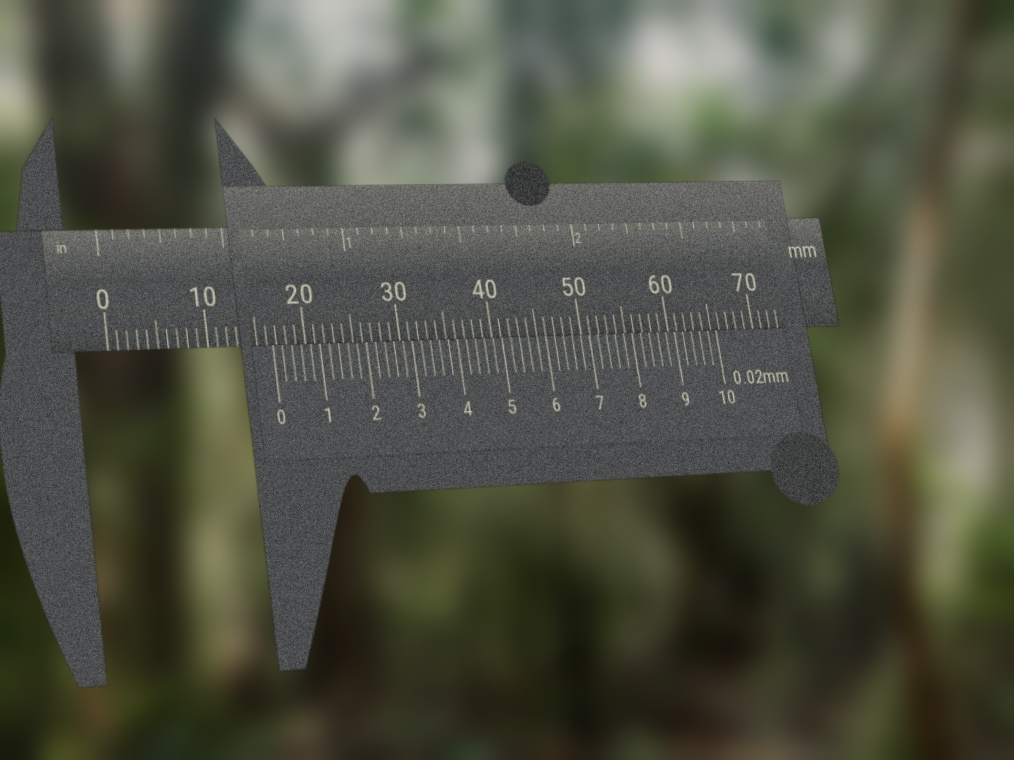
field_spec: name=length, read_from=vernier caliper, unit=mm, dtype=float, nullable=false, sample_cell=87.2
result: 16.6
